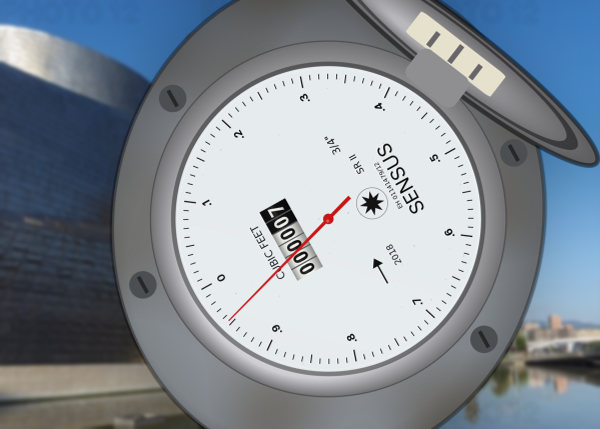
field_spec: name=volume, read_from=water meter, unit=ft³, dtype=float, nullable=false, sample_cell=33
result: 6.95
